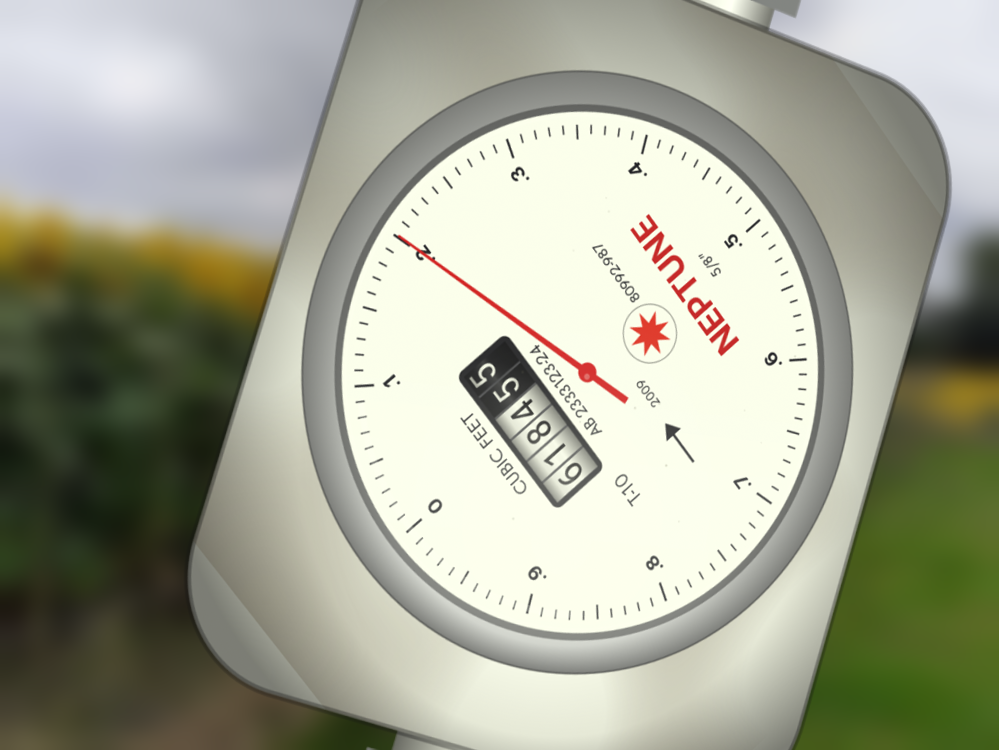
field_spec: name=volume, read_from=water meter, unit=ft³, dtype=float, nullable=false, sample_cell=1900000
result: 618455.20
